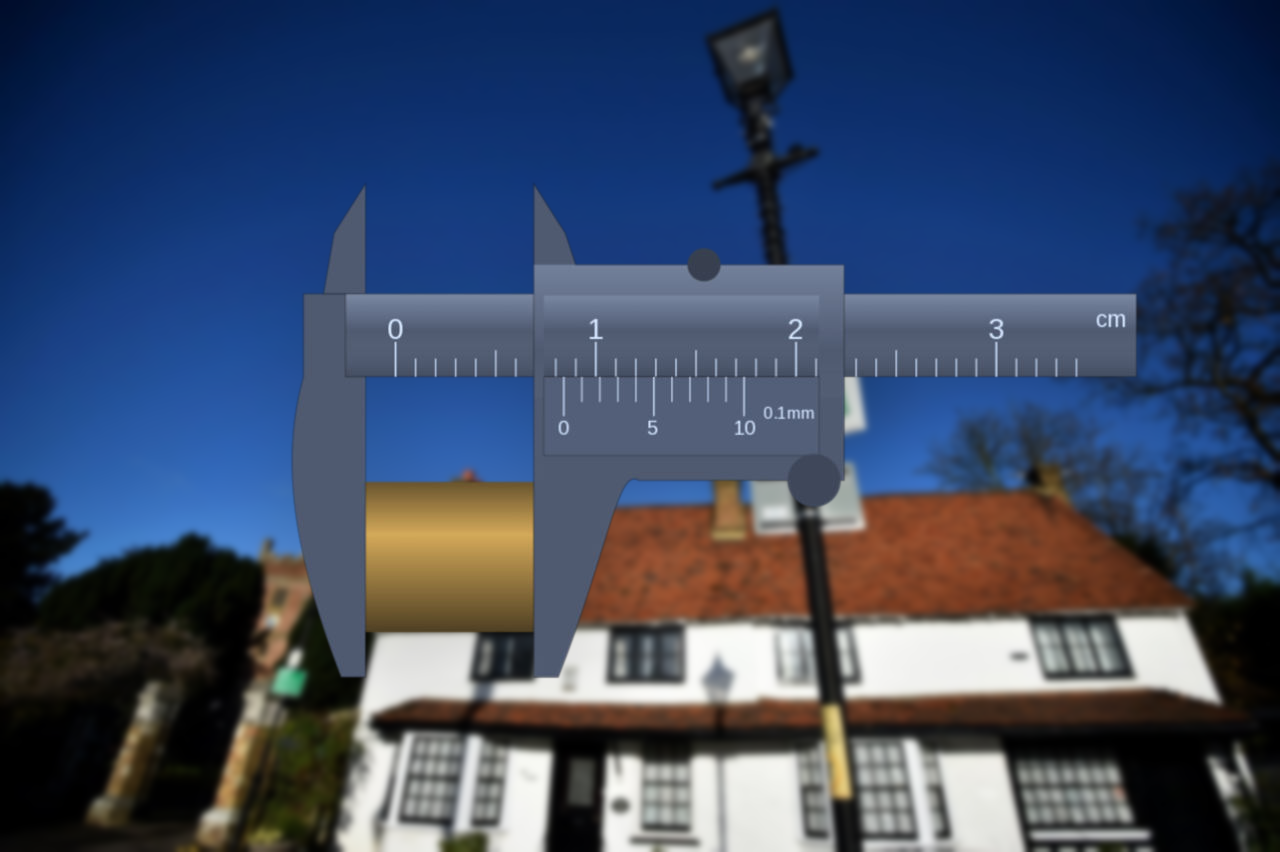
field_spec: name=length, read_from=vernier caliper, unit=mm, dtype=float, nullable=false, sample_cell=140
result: 8.4
